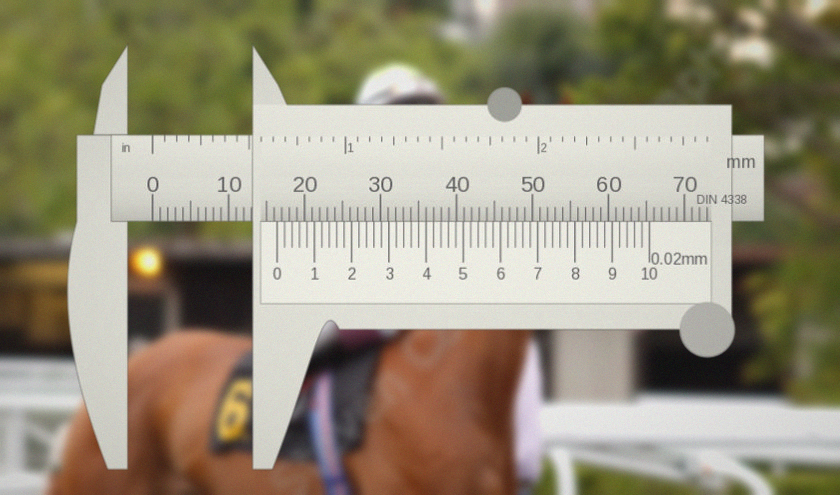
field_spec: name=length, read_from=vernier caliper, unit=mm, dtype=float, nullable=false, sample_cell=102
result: 16.4
